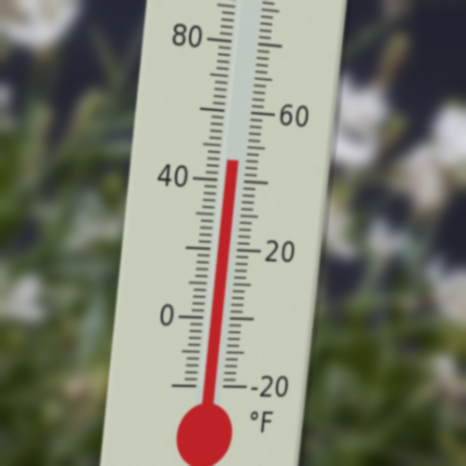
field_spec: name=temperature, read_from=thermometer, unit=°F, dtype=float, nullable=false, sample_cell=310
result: 46
